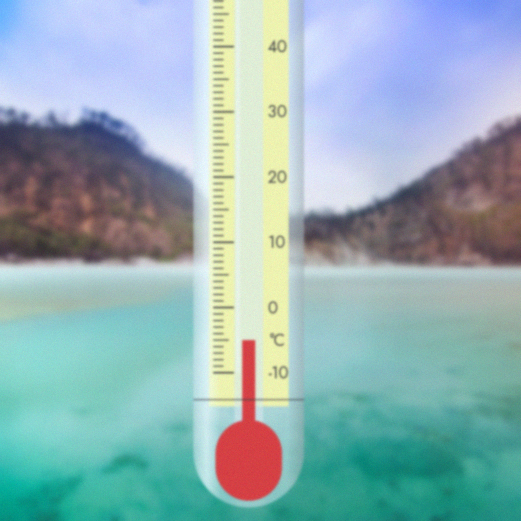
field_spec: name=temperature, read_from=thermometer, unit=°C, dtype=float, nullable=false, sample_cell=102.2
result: -5
